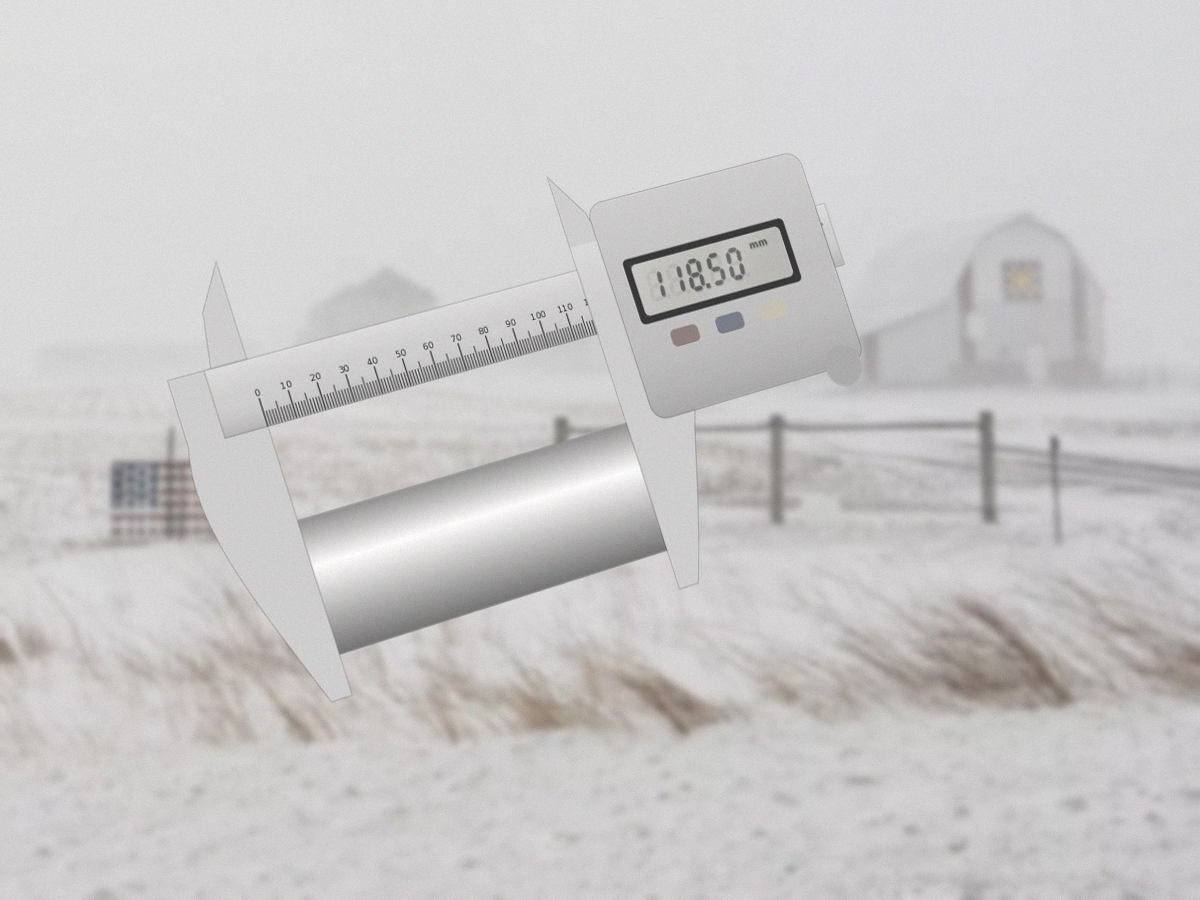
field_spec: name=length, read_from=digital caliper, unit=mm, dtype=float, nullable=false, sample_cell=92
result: 118.50
